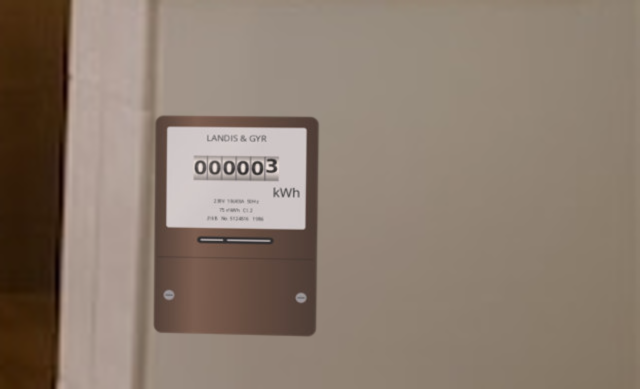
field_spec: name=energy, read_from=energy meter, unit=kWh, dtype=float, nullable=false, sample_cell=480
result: 3
